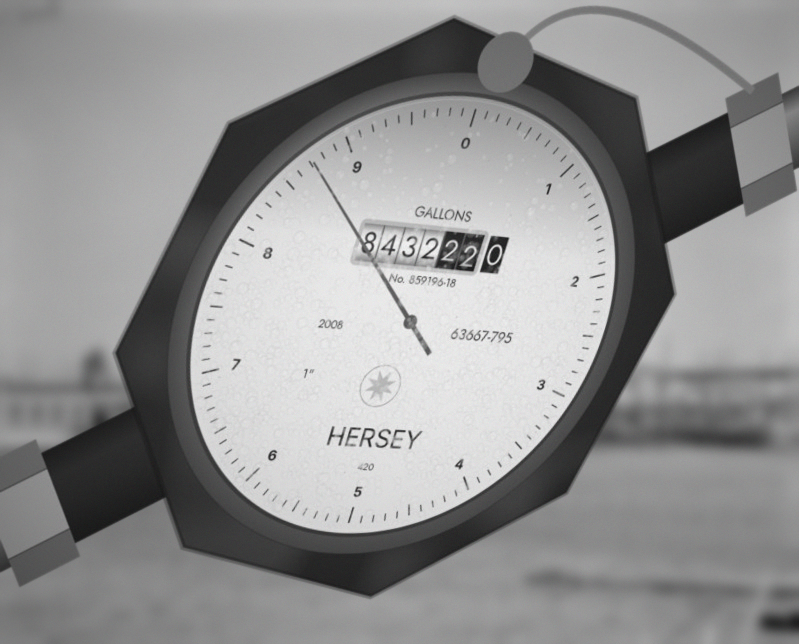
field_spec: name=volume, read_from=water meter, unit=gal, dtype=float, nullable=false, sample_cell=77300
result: 8432218.7
